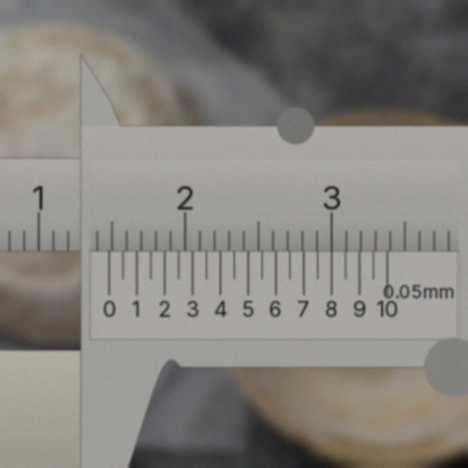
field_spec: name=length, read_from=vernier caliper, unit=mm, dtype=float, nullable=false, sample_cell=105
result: 14.8
